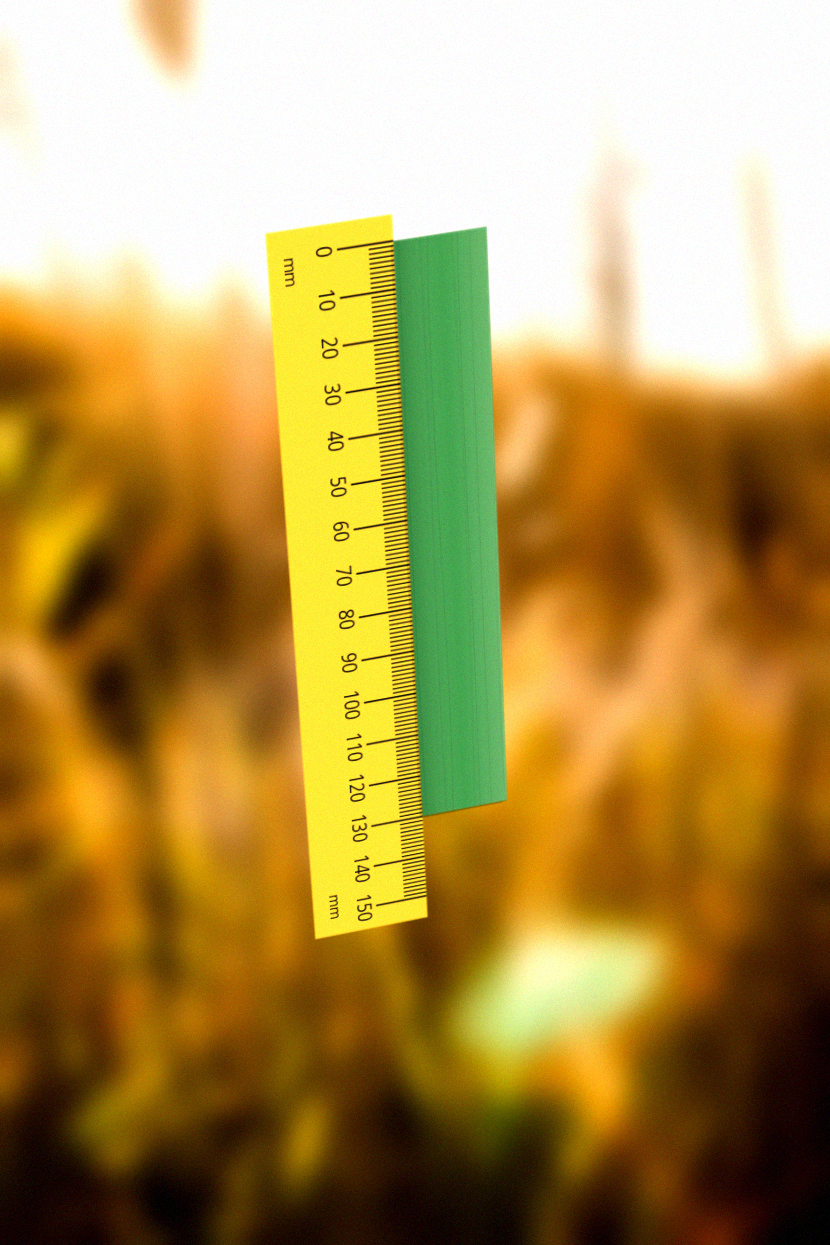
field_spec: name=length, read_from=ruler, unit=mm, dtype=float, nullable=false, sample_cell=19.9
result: 130
